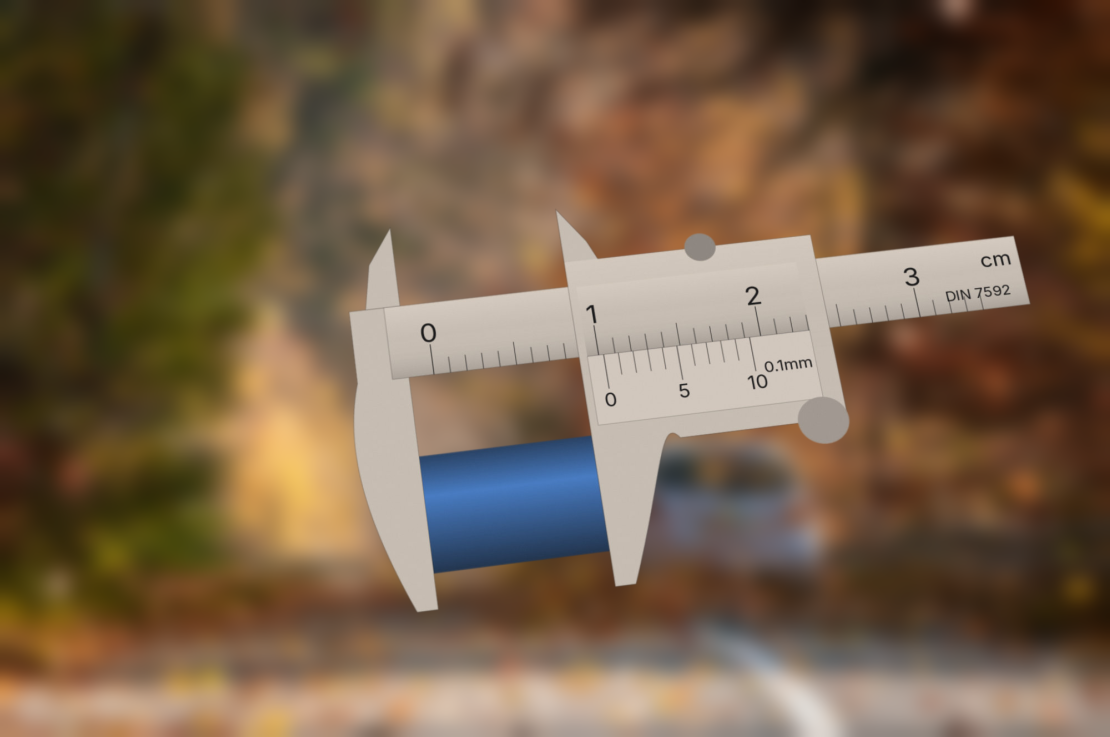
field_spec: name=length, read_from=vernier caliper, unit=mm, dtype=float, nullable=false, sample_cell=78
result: 10.3
